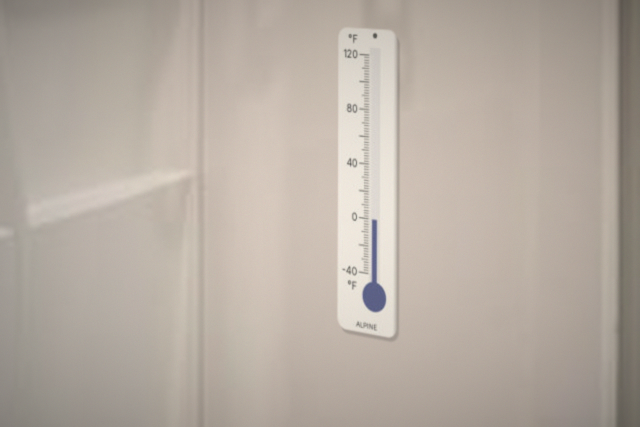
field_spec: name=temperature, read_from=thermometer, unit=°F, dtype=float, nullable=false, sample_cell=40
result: 0
